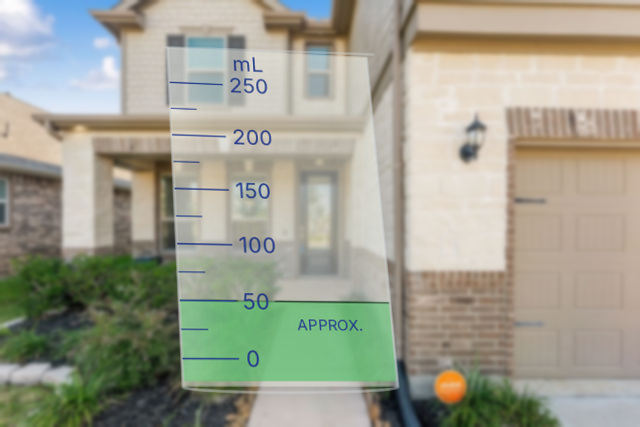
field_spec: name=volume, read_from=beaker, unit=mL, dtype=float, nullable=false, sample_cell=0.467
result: 50
